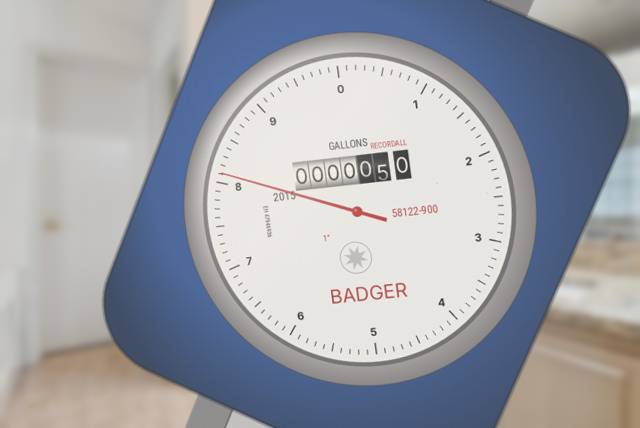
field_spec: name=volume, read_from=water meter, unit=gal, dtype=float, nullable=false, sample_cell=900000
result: 48.1
